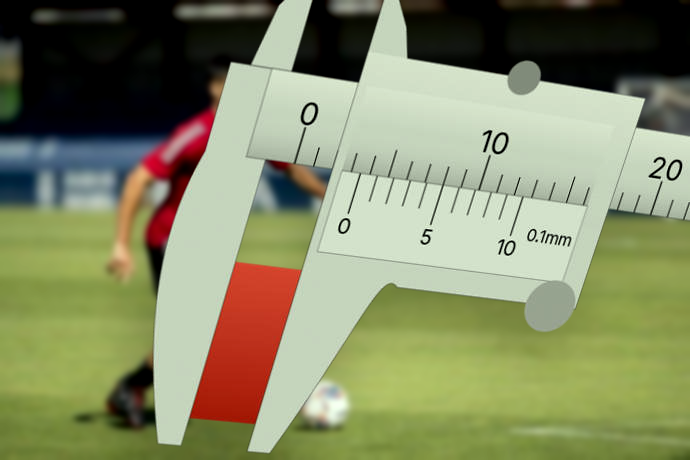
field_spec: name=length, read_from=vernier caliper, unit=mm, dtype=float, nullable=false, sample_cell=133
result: 3.5
